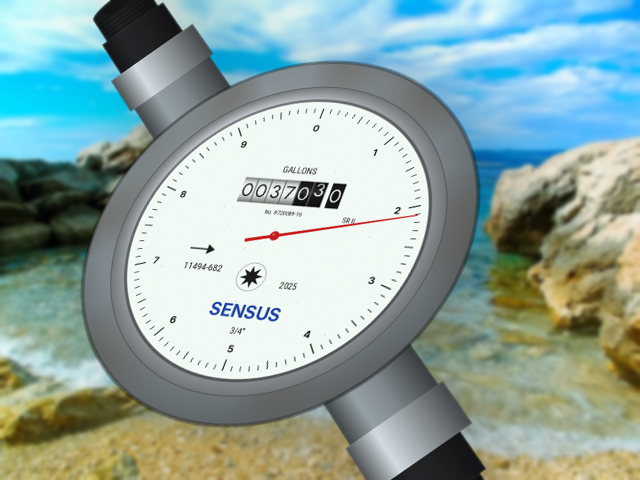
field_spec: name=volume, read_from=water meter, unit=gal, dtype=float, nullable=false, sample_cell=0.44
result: 37032.1
